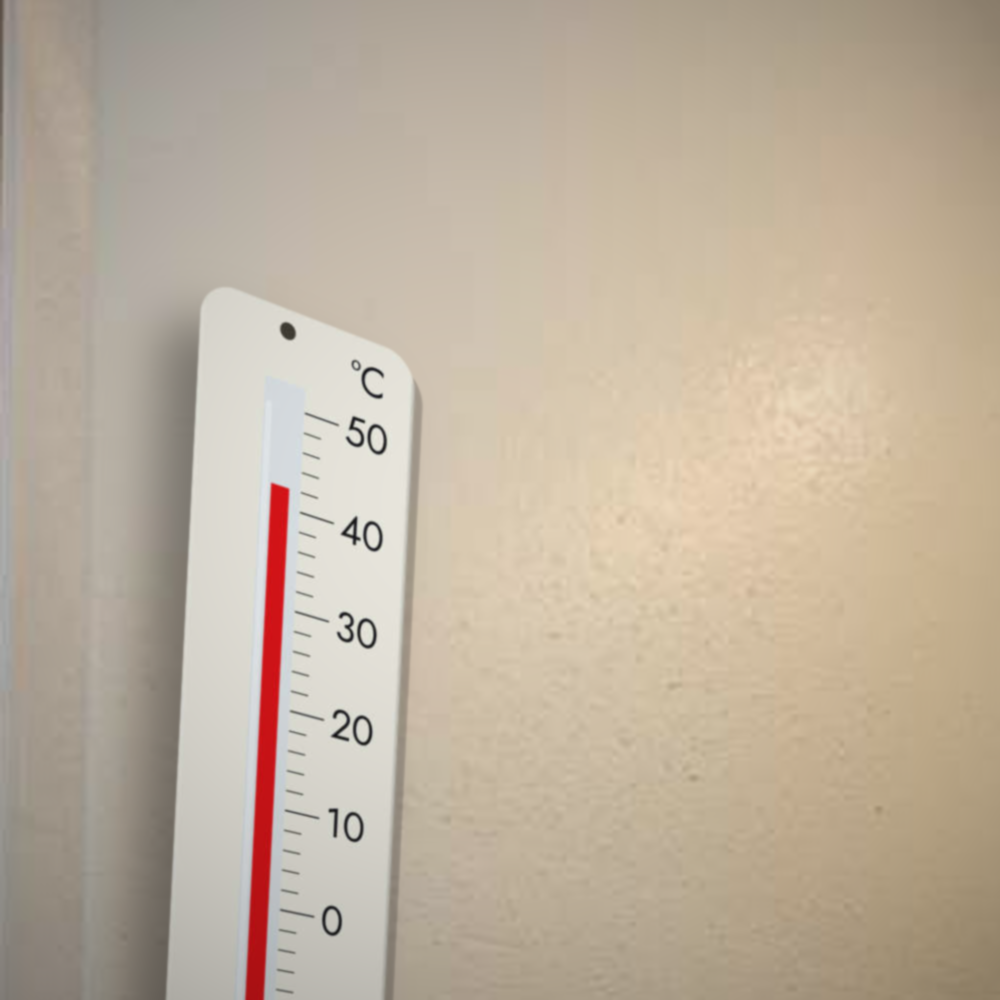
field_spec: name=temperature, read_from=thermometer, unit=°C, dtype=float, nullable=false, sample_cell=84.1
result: 42
